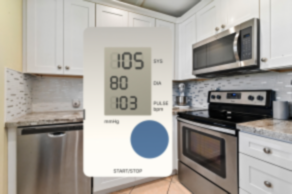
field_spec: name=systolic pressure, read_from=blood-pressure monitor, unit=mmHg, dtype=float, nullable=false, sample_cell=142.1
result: 105
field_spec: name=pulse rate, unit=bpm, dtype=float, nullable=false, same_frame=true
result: 103
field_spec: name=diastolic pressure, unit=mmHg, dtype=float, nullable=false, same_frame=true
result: 80
